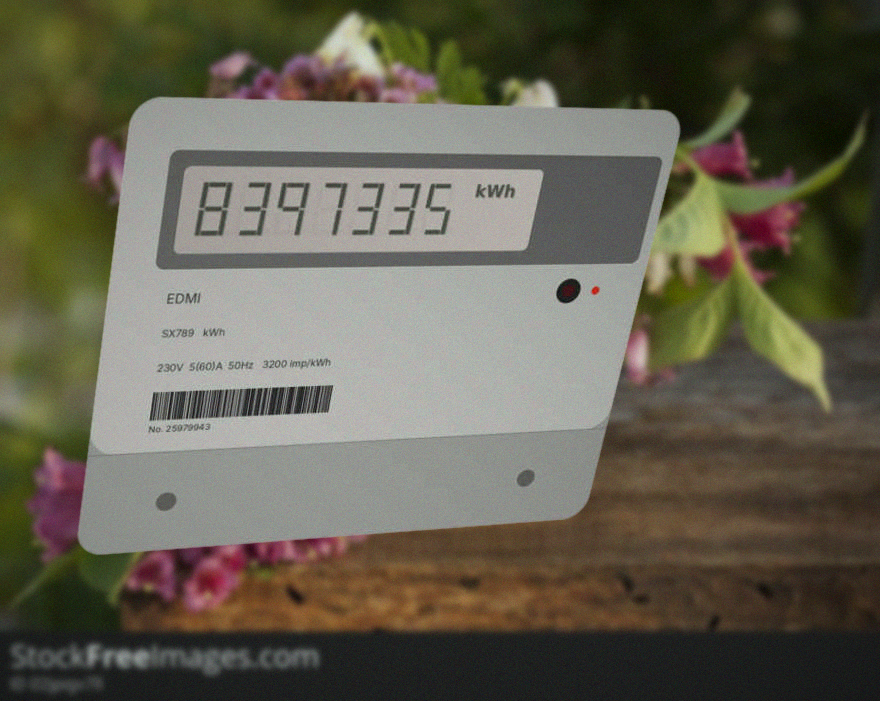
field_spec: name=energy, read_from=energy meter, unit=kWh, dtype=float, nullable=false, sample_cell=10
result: 8397335
